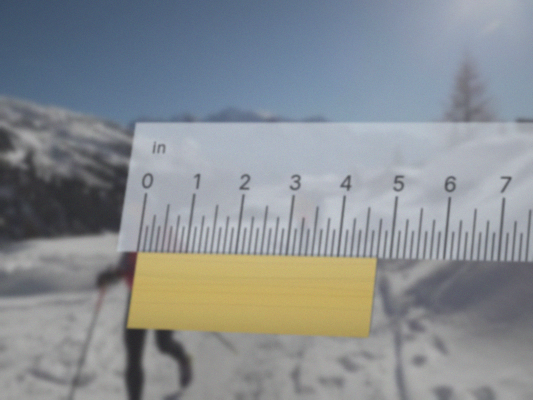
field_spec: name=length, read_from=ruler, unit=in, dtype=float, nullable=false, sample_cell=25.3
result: 4.75
